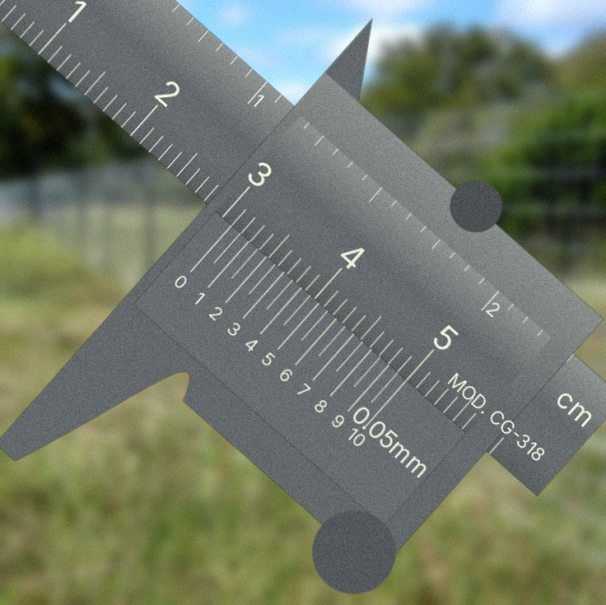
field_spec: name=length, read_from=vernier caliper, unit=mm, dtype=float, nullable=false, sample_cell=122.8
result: 31.0
